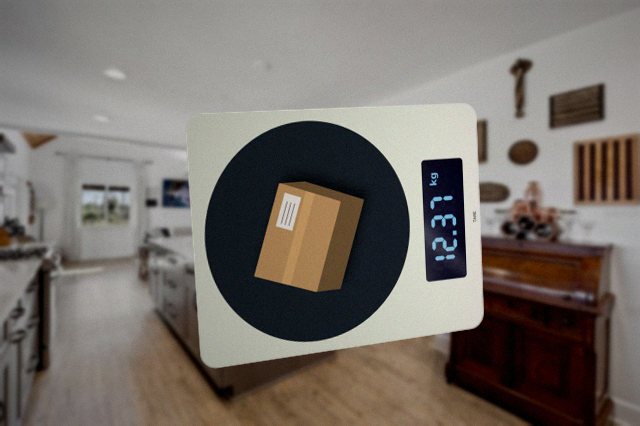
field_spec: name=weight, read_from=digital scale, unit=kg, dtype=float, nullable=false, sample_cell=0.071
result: 12.37
